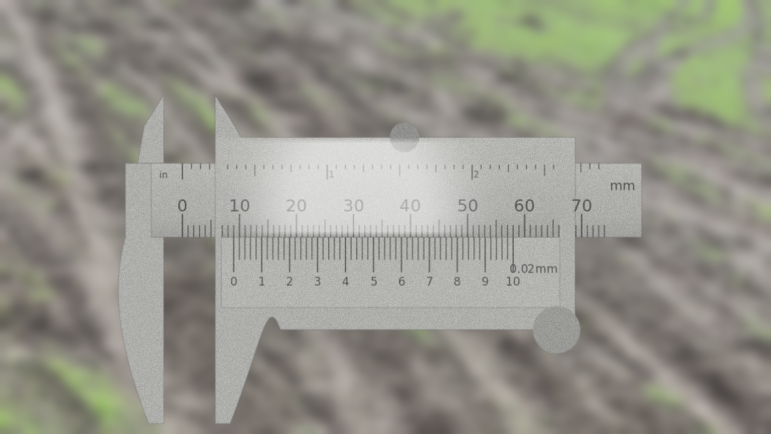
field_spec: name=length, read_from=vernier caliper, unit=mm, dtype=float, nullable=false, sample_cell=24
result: 9.0
